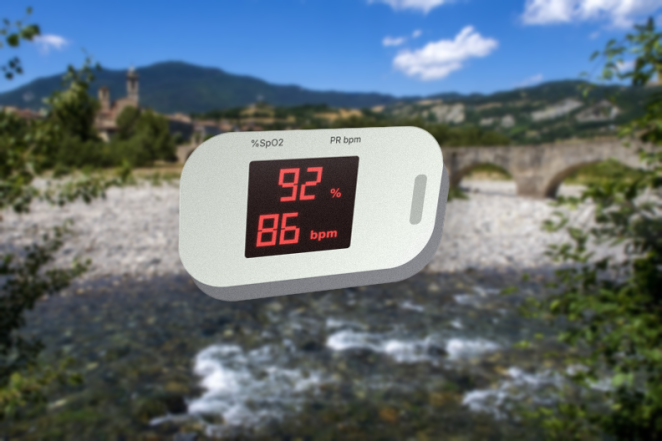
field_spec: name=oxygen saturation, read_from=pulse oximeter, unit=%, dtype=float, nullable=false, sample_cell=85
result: 92
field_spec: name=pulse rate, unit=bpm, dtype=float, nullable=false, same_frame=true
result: 86
